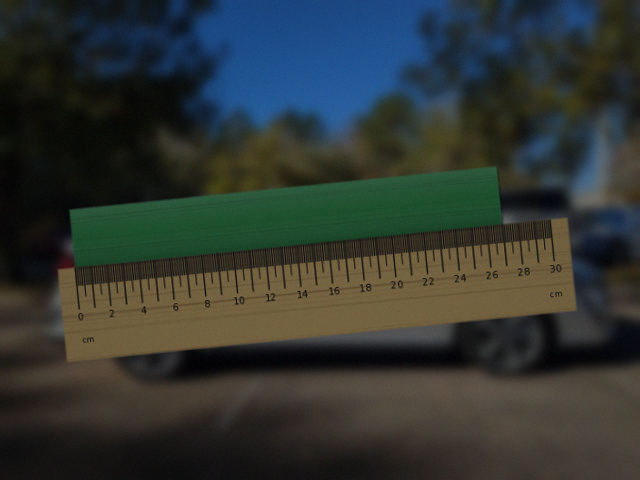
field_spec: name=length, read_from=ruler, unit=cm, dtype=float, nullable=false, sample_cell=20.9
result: 27
